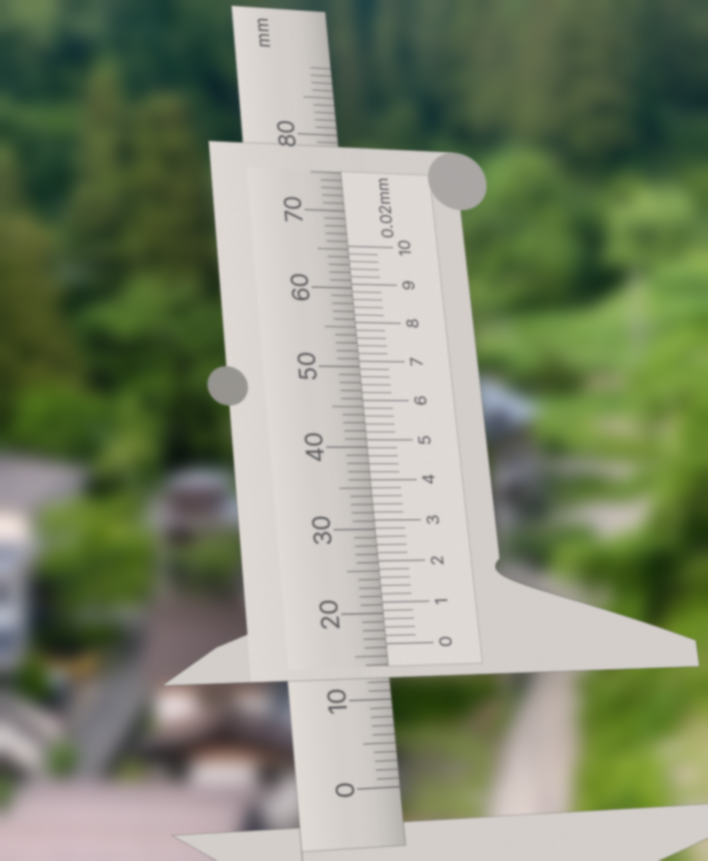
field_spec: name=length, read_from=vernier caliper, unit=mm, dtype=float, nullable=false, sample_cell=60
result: 16.4
